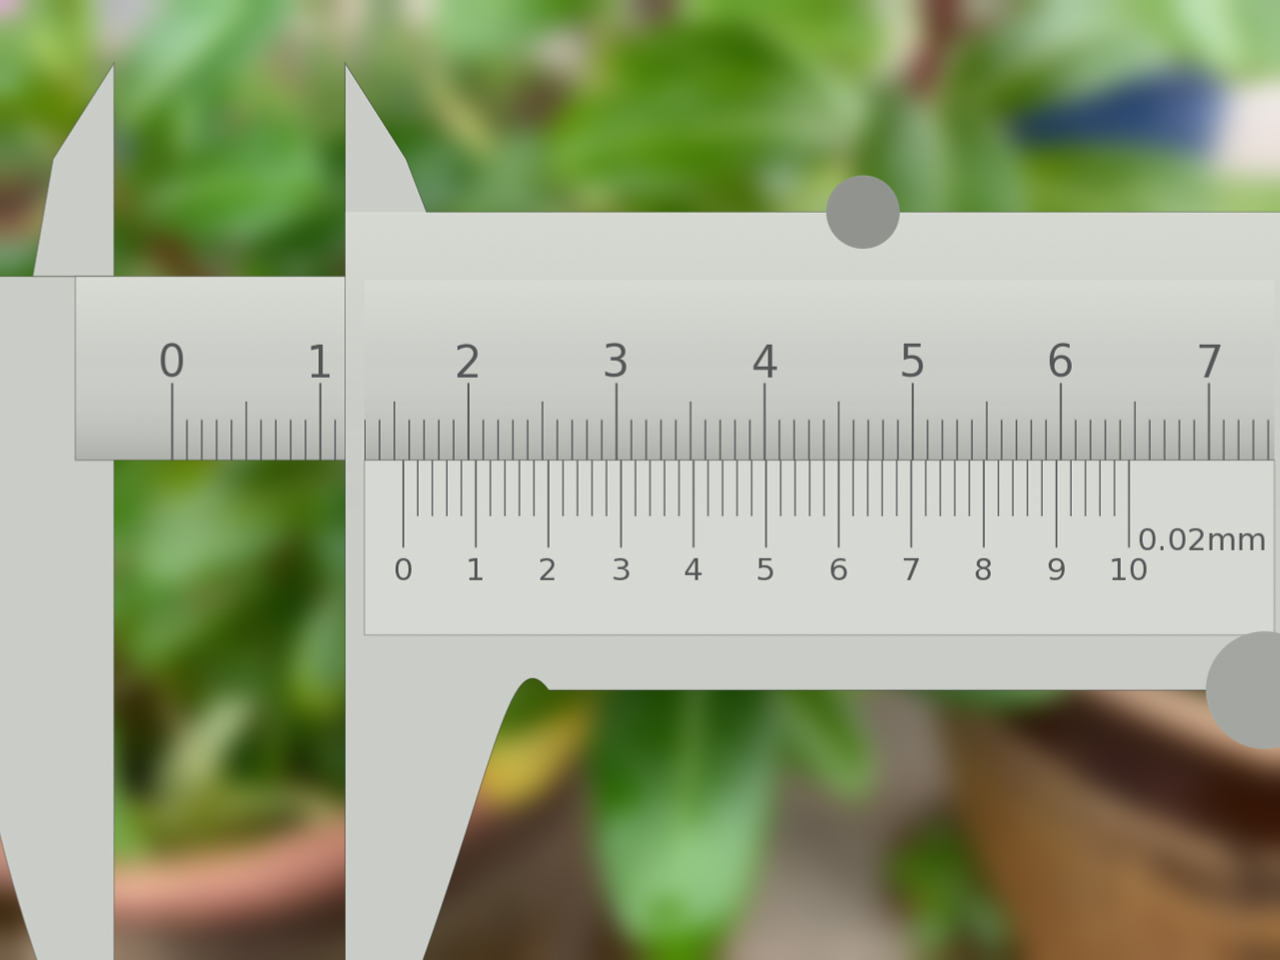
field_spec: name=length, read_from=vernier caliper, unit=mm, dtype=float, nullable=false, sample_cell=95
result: 15.6
